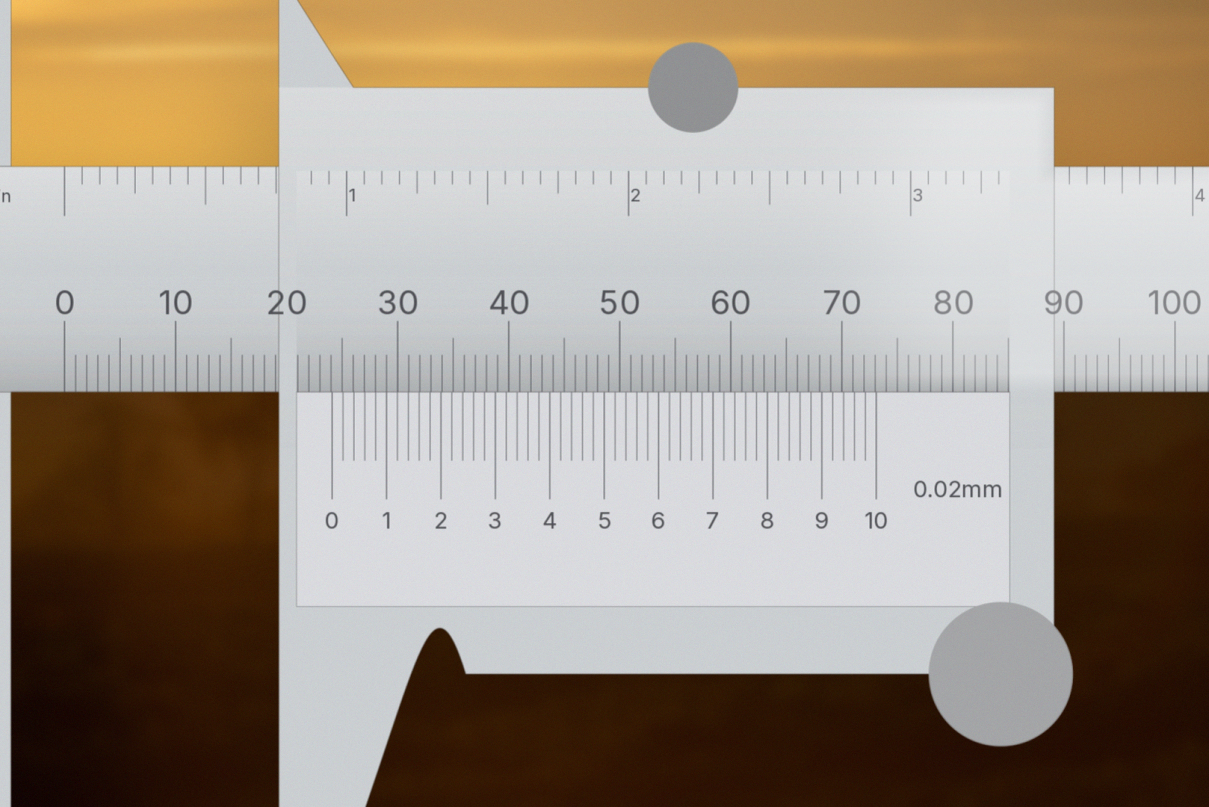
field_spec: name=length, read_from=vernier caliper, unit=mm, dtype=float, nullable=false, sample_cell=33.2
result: 24.1
